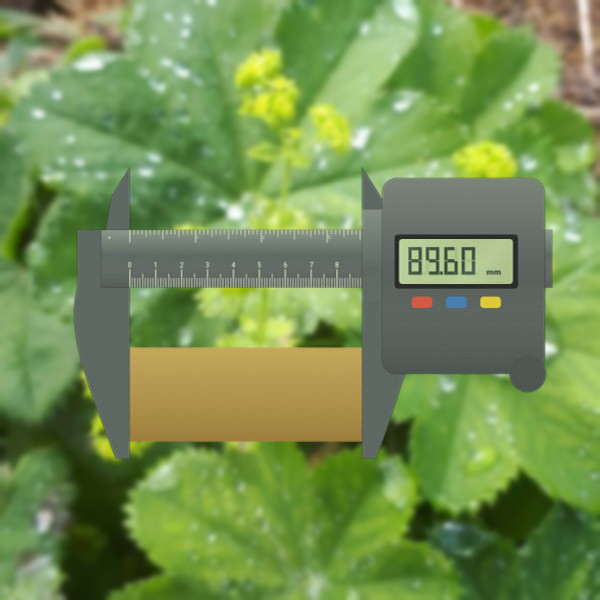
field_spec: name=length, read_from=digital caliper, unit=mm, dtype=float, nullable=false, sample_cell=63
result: 89.60
